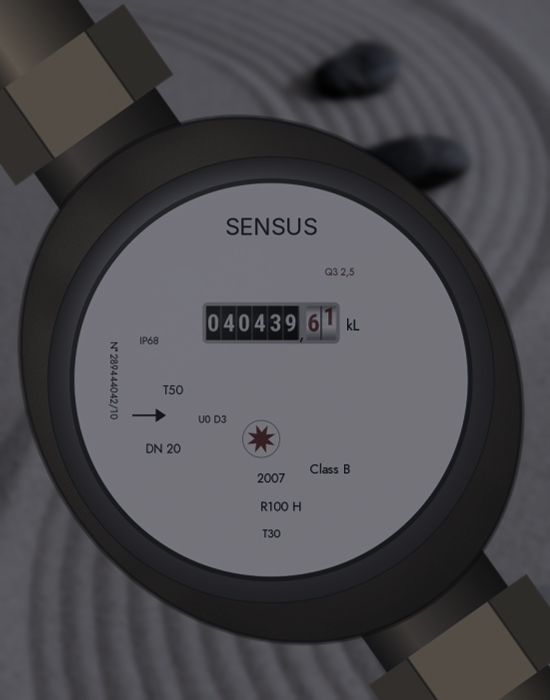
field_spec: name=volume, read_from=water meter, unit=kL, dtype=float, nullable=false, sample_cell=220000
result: 40439.61
